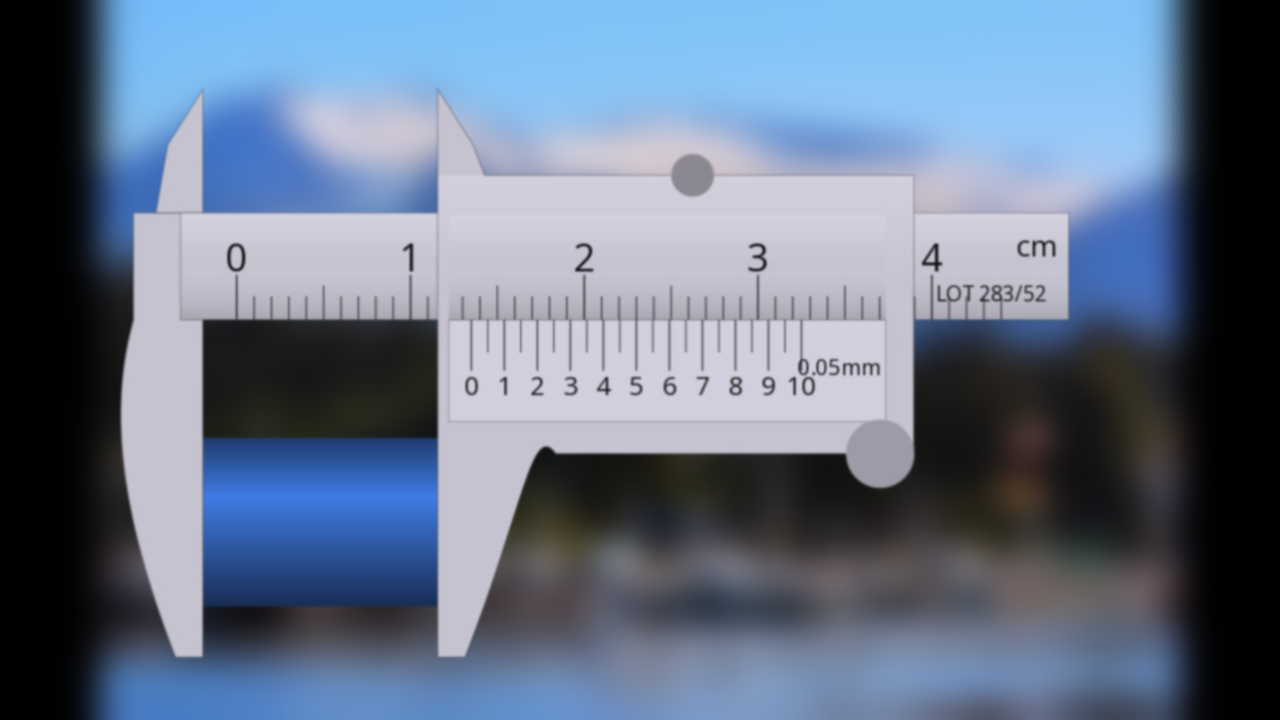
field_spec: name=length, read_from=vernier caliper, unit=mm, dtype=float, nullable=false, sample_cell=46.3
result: 13.5
